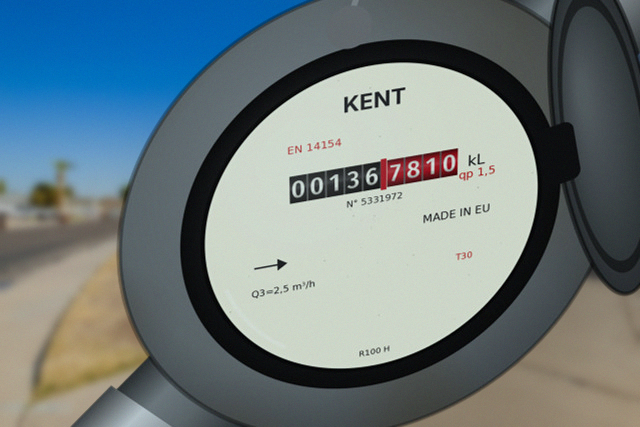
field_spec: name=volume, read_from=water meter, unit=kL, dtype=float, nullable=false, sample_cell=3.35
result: 136.7810
